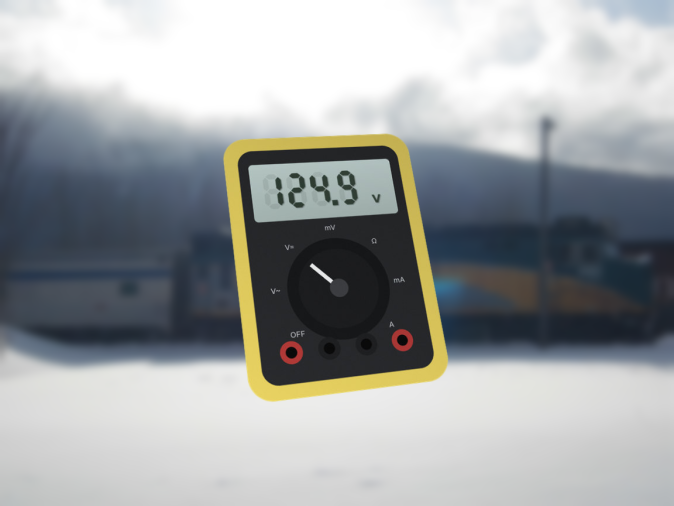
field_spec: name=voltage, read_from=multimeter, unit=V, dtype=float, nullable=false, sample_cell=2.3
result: 124.9
